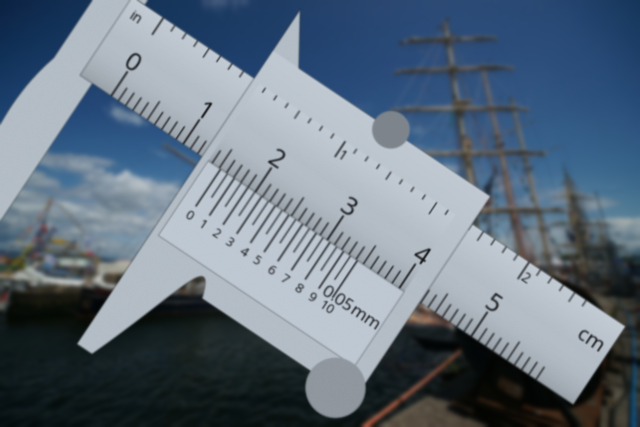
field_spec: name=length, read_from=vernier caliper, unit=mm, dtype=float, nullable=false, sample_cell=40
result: 15.2
